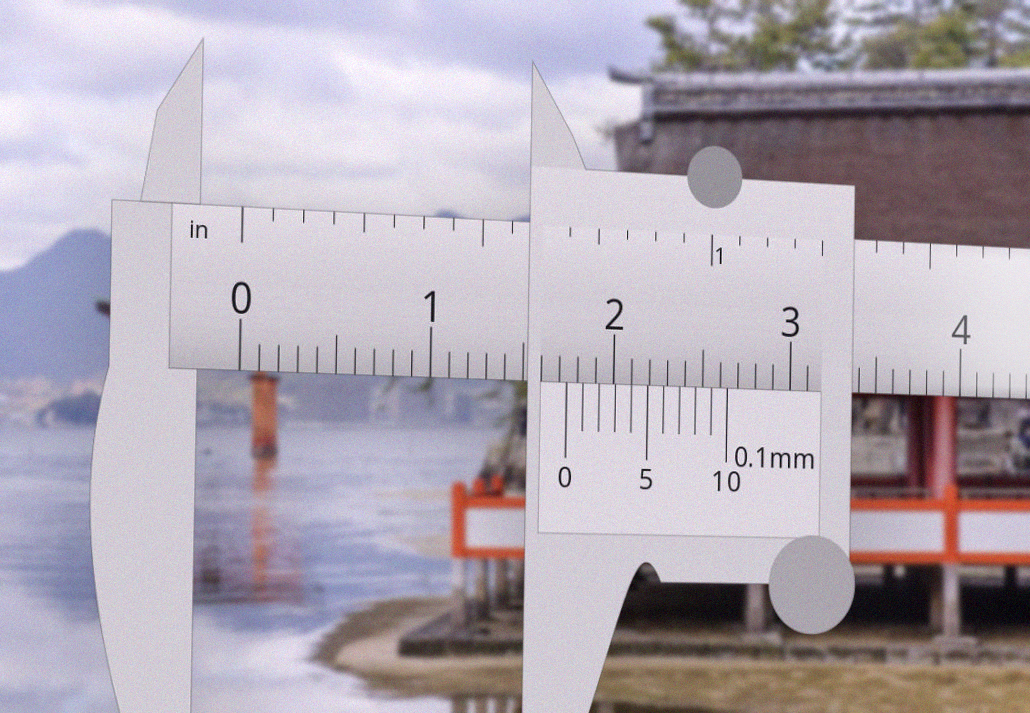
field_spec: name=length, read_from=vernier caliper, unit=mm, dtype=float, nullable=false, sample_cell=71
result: 17.4
